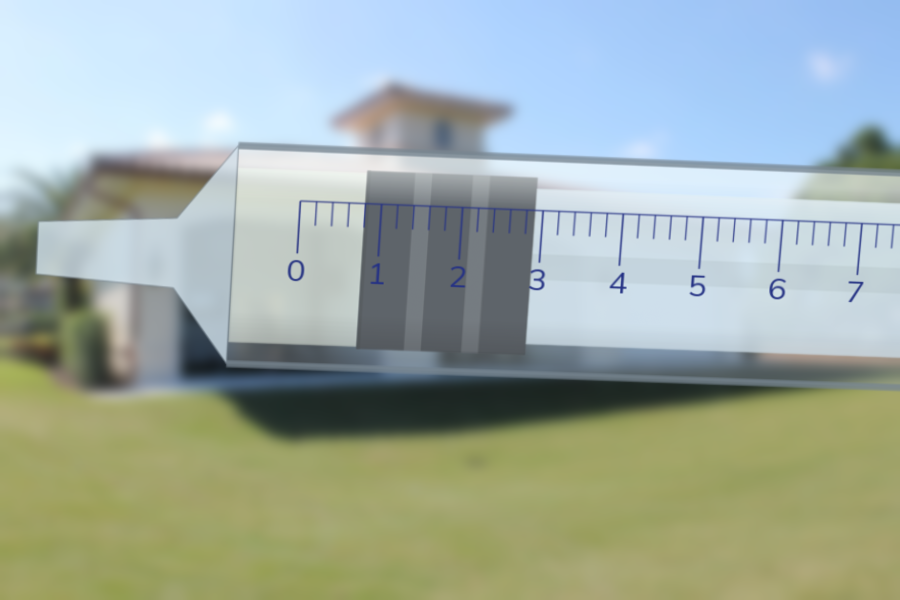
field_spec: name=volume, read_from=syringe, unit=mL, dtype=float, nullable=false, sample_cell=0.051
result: 0.8
